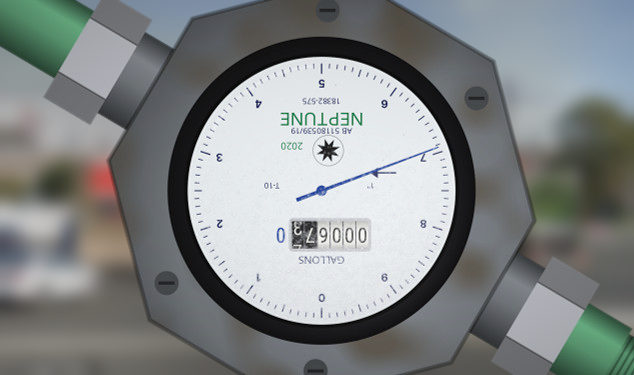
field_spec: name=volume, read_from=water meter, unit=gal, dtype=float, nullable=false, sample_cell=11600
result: 6726.9
